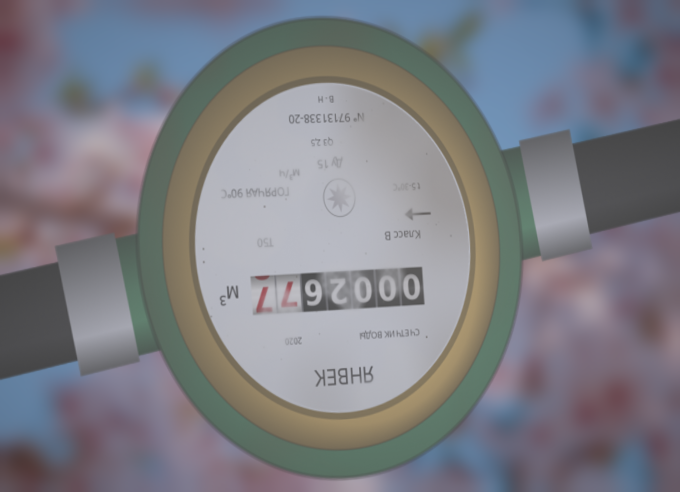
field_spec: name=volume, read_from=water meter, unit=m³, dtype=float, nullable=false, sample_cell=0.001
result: 26.77
